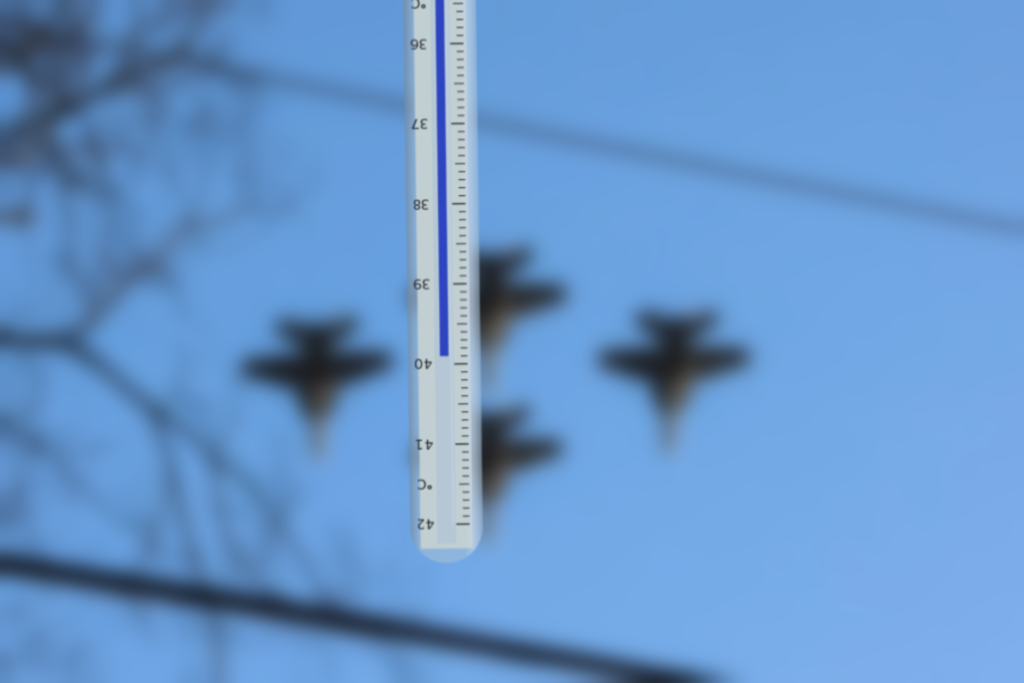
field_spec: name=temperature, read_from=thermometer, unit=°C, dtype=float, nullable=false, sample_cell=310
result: 39.9
